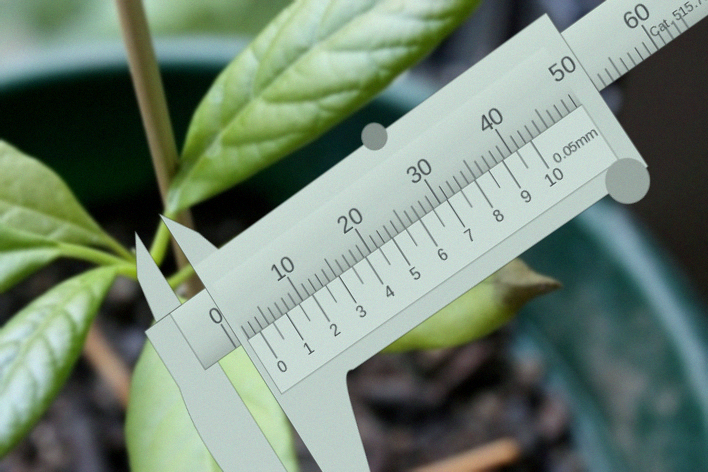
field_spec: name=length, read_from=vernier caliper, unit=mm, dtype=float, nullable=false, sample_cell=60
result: 3.6
